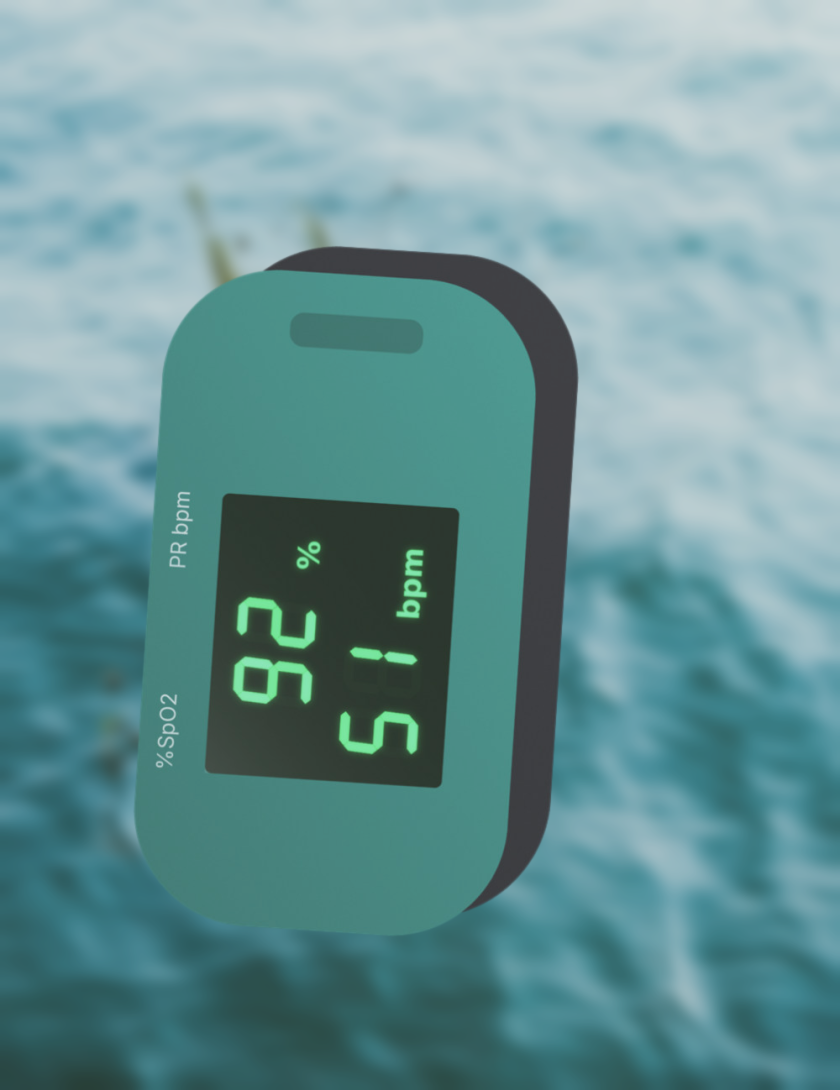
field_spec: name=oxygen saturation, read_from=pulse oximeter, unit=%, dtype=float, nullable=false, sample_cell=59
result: 92
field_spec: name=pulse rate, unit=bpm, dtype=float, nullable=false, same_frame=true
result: 51
